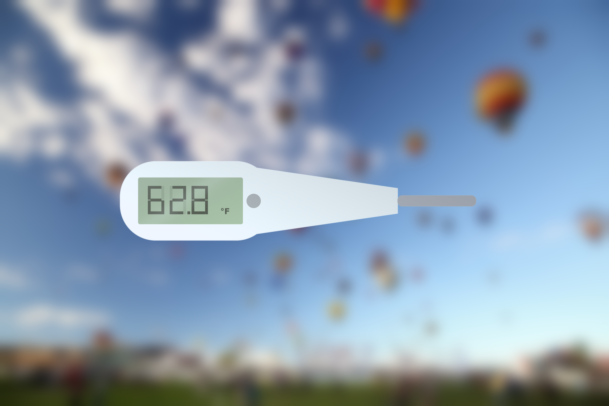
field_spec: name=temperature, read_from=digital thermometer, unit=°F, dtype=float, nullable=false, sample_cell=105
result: 62.8
